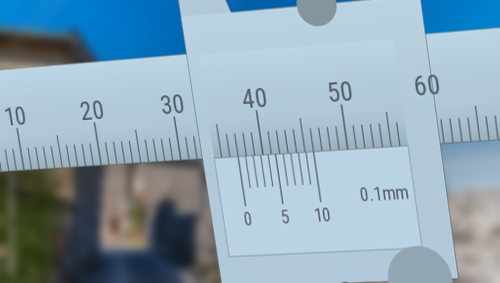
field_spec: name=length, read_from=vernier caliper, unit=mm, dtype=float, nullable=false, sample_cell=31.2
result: 37.0
